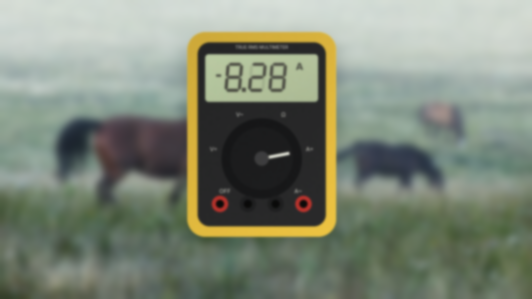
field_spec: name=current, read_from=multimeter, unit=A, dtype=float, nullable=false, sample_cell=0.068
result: -8.28
